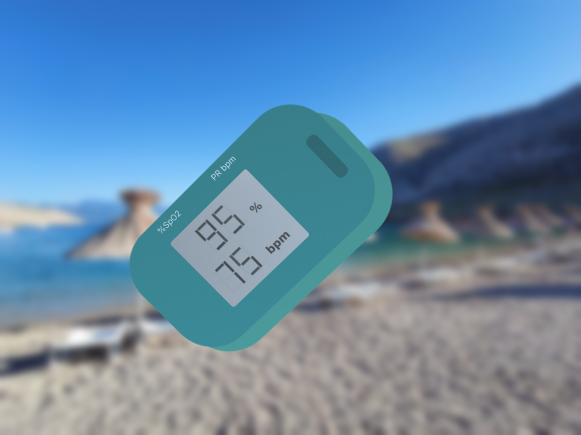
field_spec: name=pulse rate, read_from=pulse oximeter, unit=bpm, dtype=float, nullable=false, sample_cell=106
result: 75
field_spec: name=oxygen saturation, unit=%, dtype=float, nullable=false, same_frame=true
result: 95
